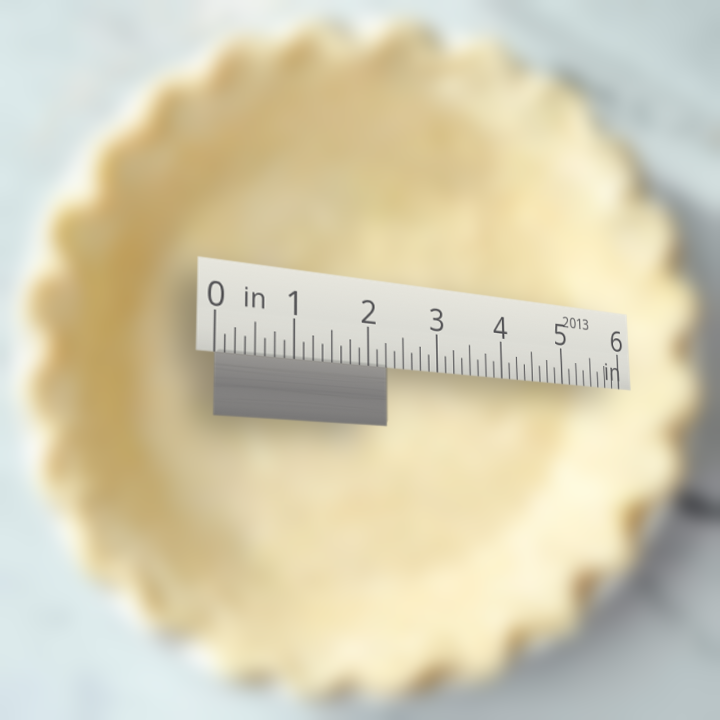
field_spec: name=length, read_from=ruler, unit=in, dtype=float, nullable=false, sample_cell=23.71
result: 2.25
